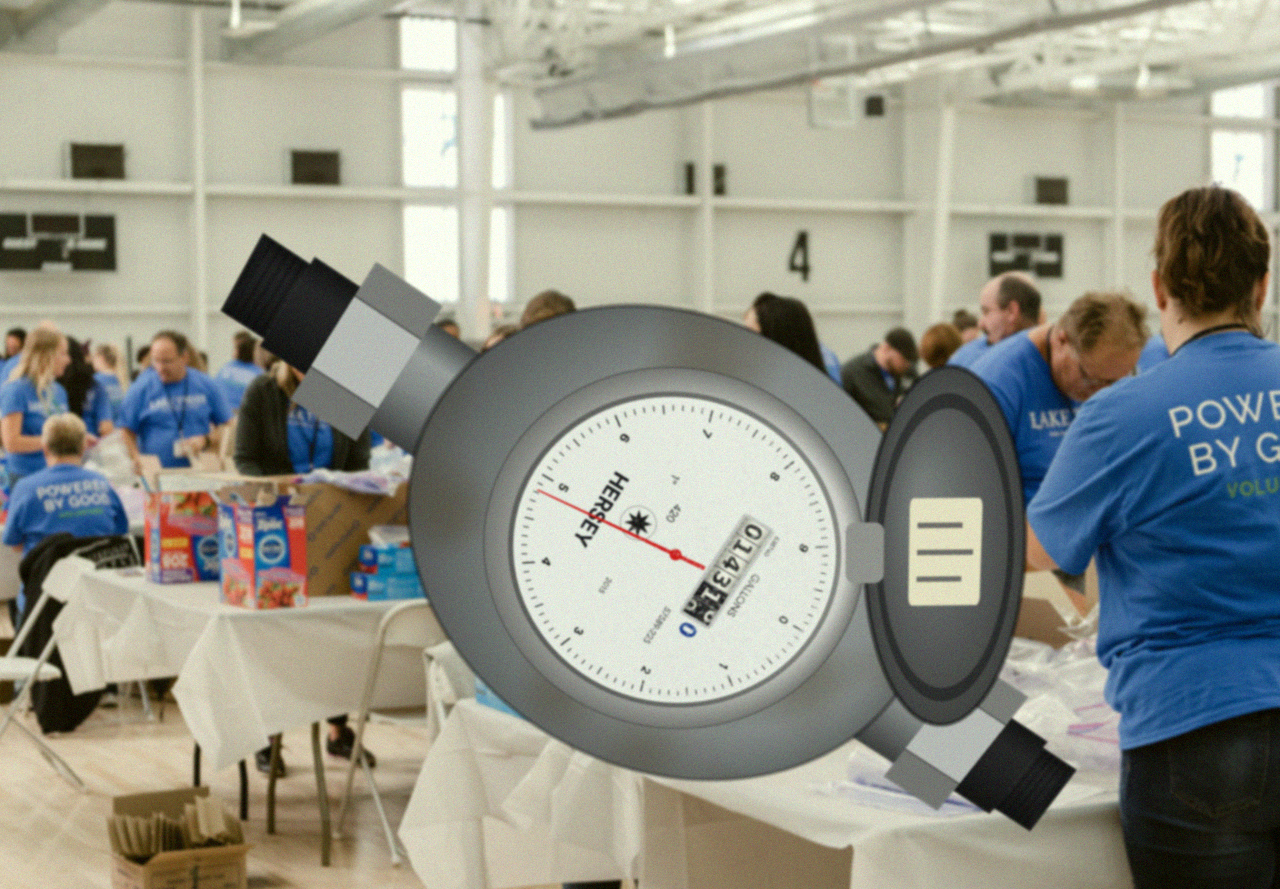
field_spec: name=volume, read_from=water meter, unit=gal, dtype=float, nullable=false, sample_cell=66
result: 143184.8
